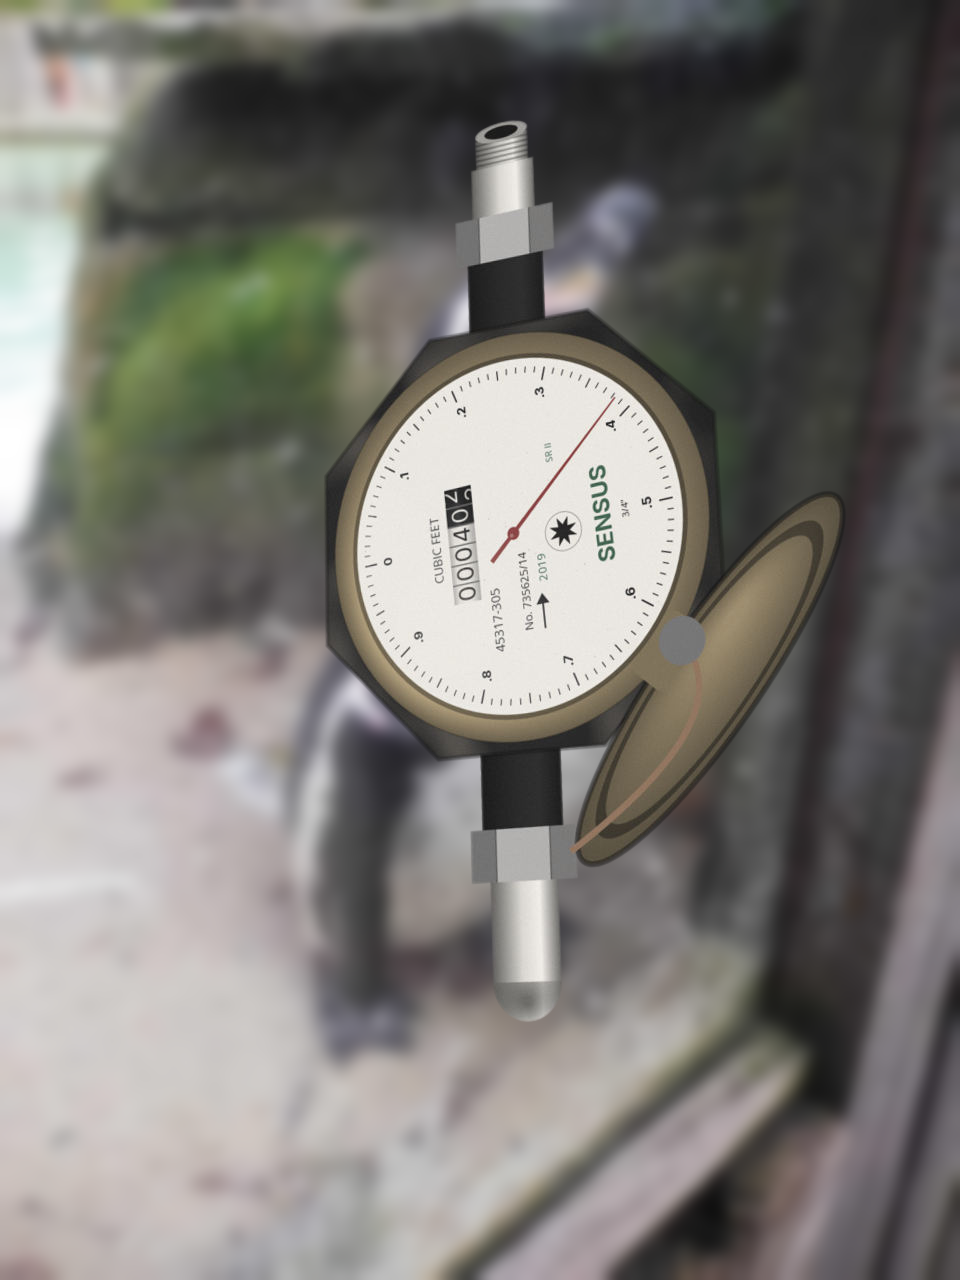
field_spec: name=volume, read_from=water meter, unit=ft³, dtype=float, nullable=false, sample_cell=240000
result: 402.38
